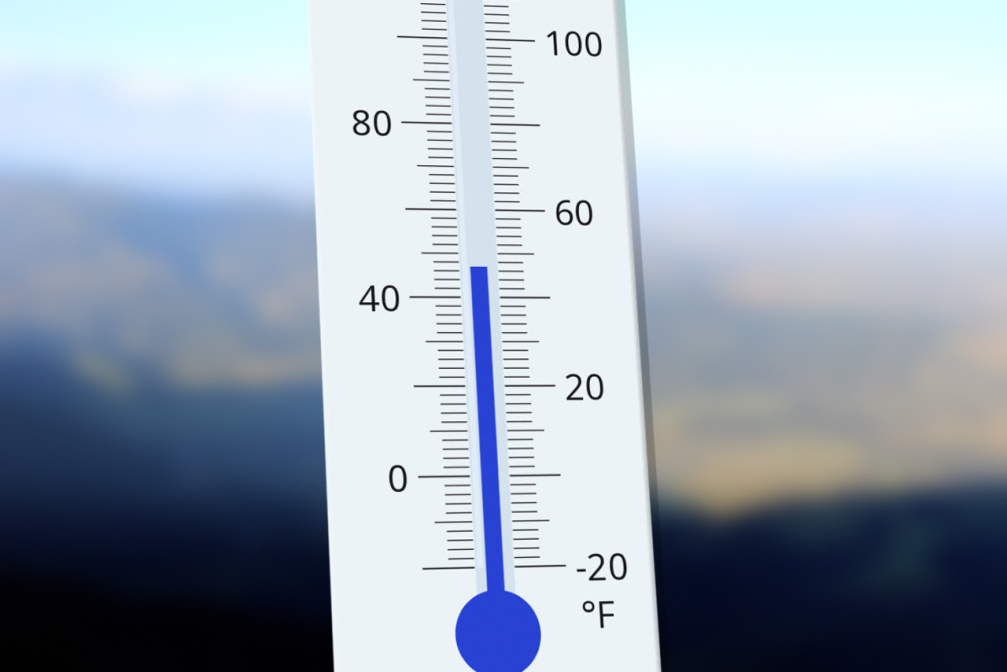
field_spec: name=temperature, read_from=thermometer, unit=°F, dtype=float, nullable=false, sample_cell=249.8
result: 47
